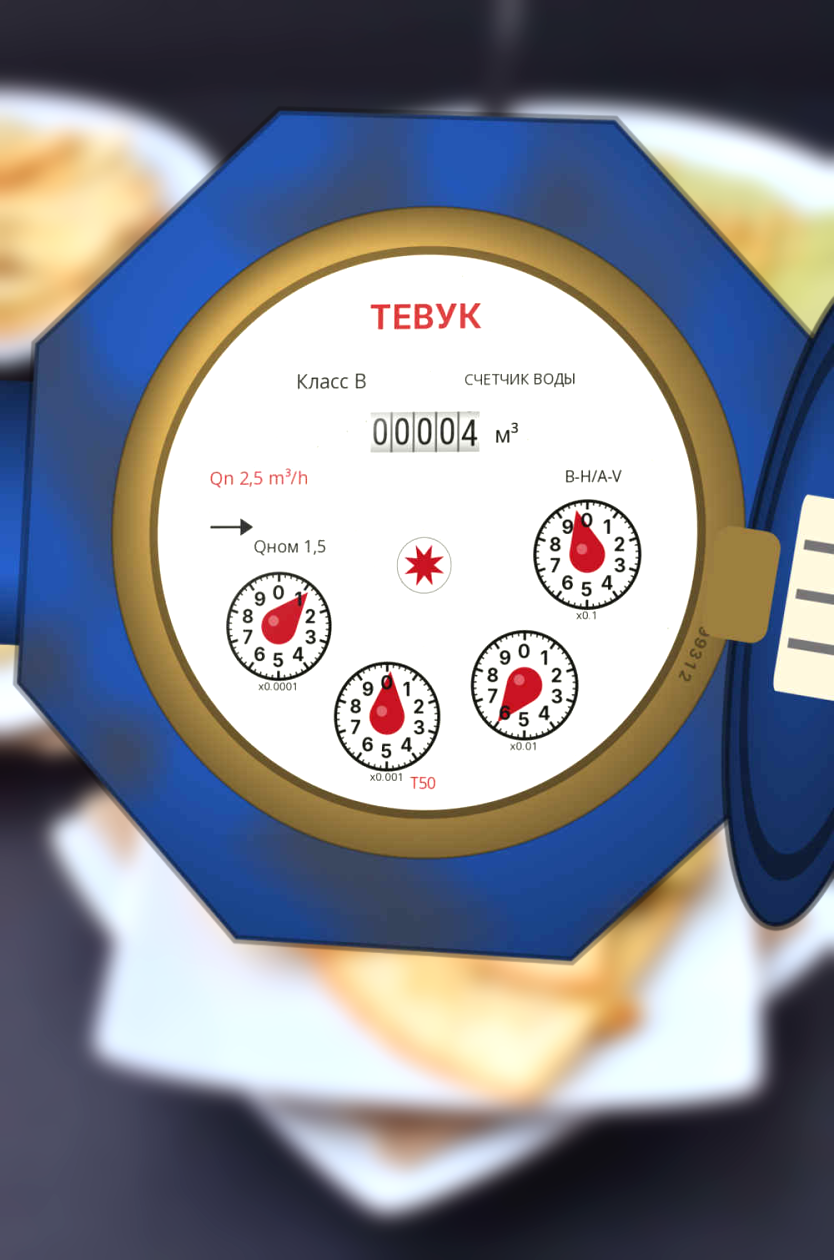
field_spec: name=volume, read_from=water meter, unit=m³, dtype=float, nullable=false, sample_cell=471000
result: 3.9601
